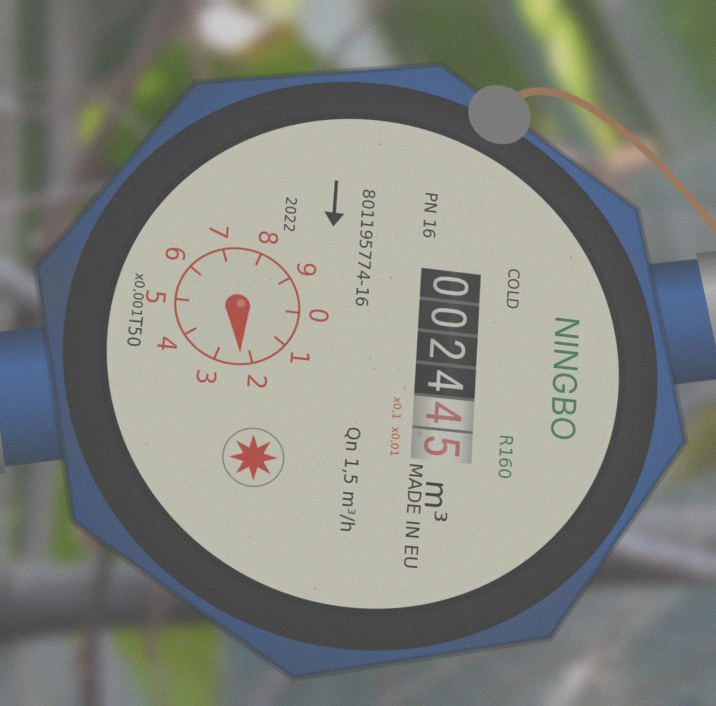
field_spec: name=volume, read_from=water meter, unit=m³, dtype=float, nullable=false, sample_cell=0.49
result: 24.452
